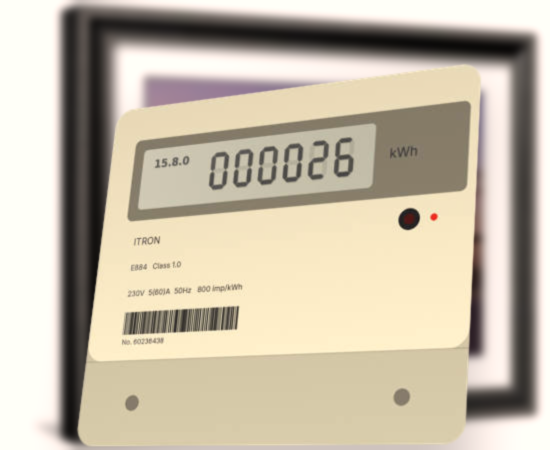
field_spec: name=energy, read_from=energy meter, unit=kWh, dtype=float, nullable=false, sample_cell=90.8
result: 26
